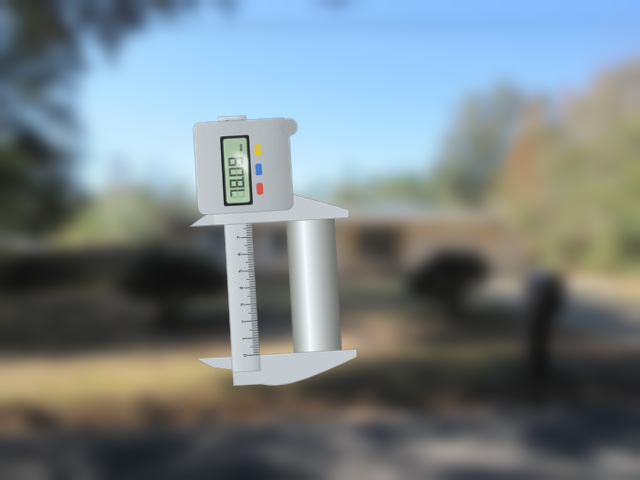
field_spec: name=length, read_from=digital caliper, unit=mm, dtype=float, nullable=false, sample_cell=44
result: 78.09
